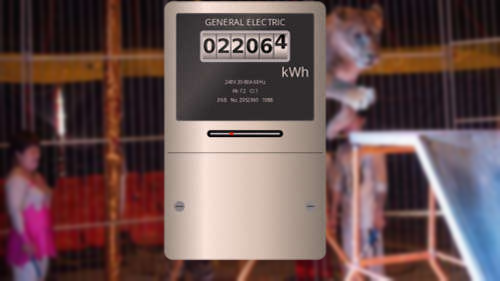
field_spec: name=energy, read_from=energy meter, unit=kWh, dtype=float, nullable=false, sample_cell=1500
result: 22064
